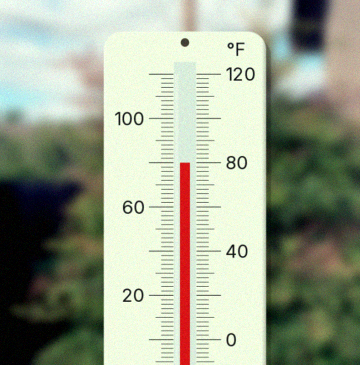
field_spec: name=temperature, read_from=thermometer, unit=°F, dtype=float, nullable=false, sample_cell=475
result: 80
